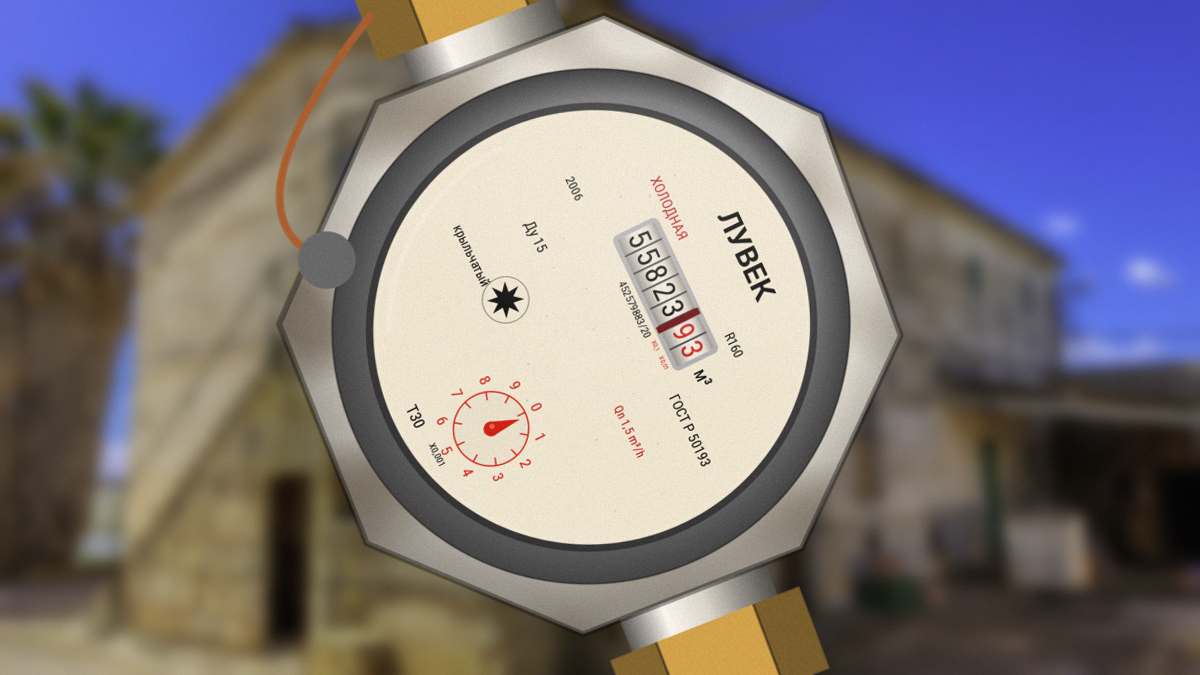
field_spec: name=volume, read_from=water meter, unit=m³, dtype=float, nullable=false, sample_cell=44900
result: 55823.930
